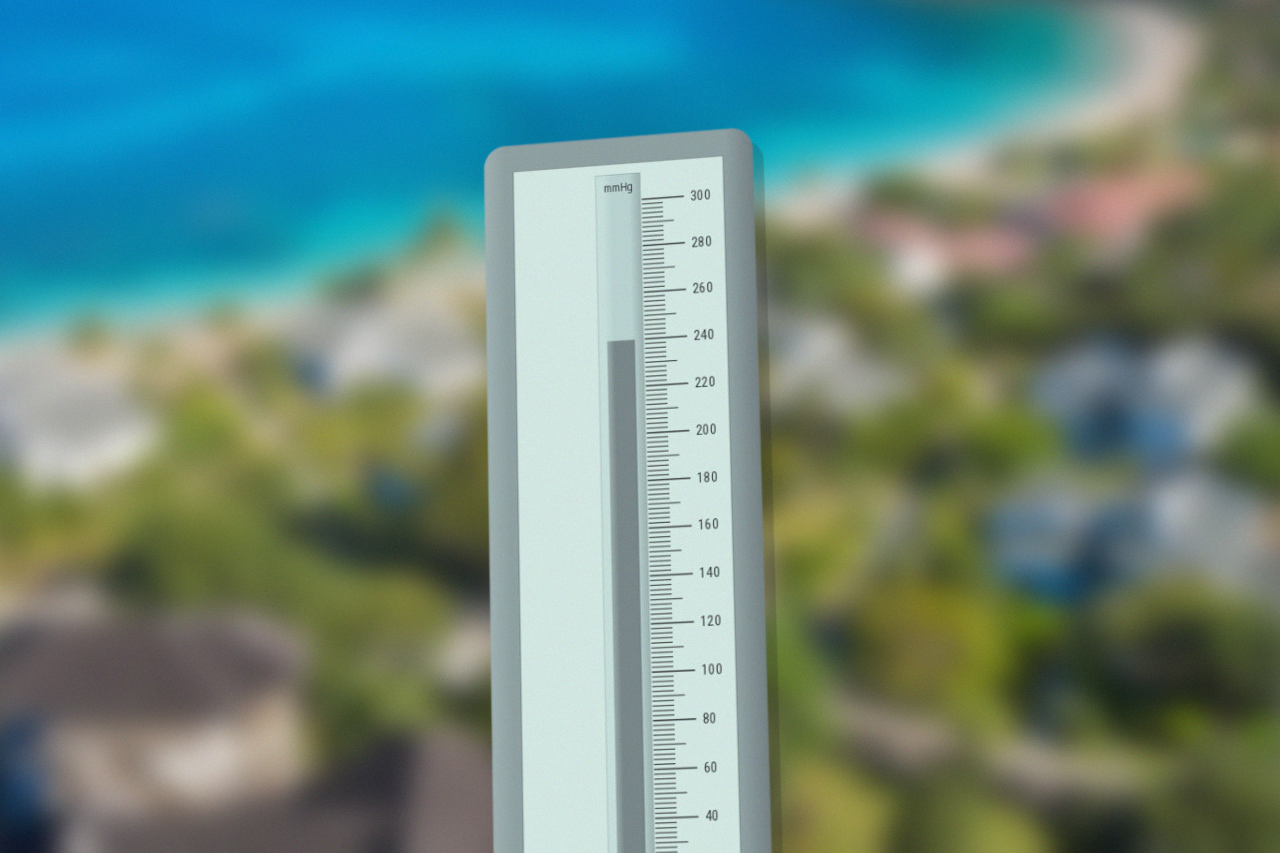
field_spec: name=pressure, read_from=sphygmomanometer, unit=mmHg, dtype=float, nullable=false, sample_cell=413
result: 240
